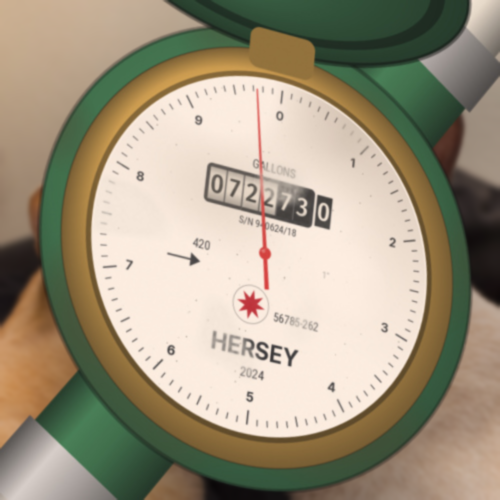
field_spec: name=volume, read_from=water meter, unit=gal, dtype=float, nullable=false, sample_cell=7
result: 722729.7
